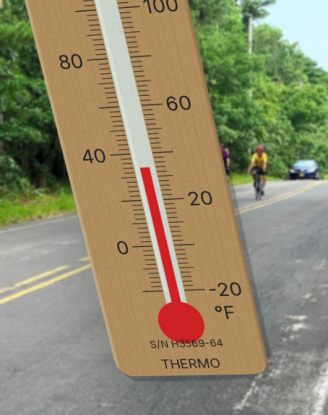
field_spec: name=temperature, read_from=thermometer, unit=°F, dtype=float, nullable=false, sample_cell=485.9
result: 34
